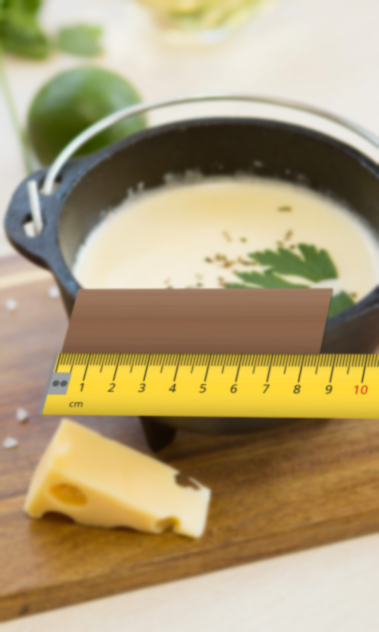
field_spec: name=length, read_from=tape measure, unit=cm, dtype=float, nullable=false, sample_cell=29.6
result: 8.5
